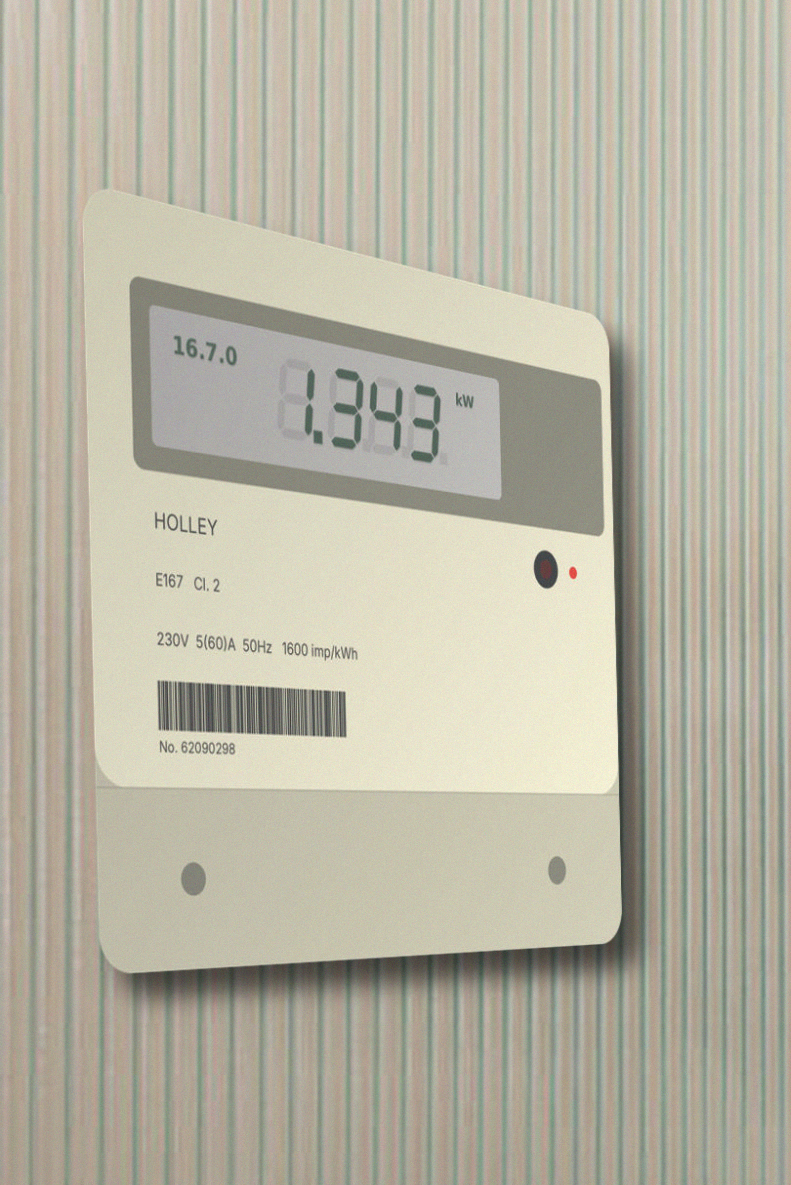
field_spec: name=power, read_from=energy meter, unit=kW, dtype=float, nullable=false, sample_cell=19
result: 1.343
